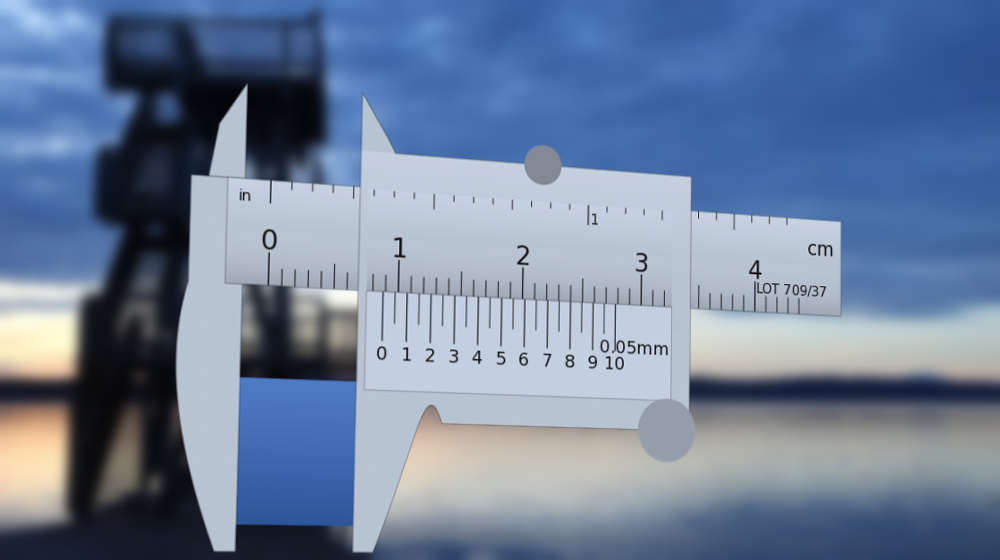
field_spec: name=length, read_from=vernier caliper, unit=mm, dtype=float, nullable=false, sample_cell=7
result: 8.8
